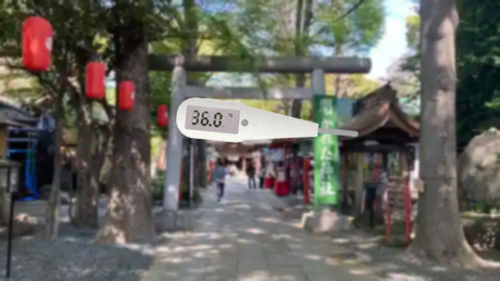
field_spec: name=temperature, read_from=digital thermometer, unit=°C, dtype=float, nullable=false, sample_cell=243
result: 36.0
